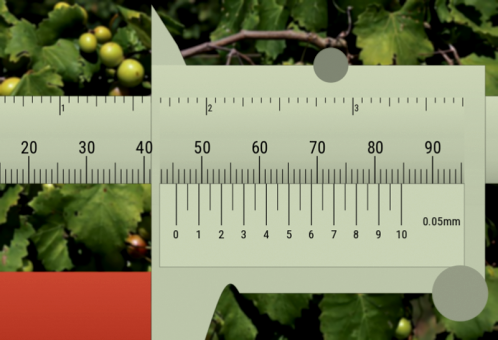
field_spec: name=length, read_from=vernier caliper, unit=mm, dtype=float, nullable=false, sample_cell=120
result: 45.6
